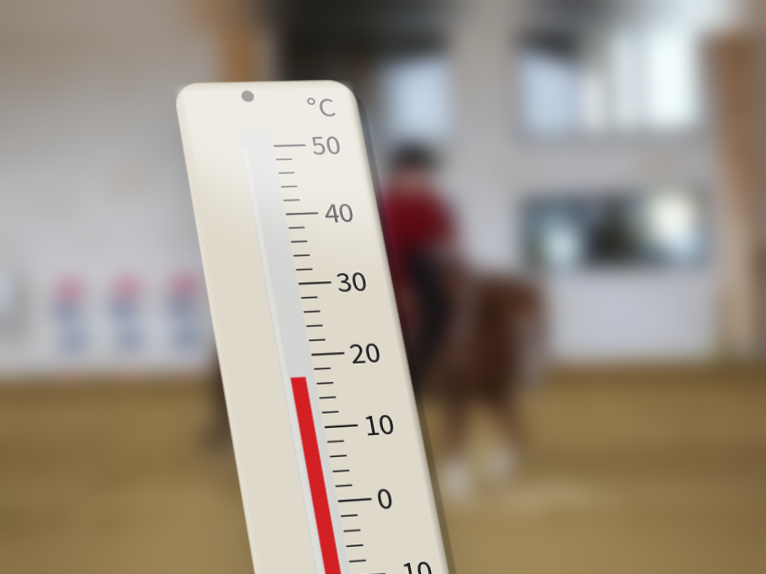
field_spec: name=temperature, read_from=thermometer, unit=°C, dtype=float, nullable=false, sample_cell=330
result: 17
